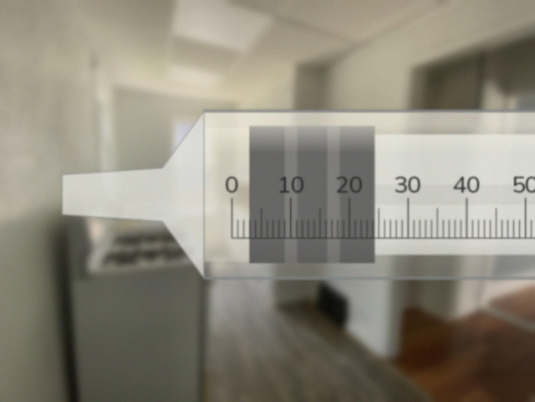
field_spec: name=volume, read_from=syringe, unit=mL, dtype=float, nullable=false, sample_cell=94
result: 3
